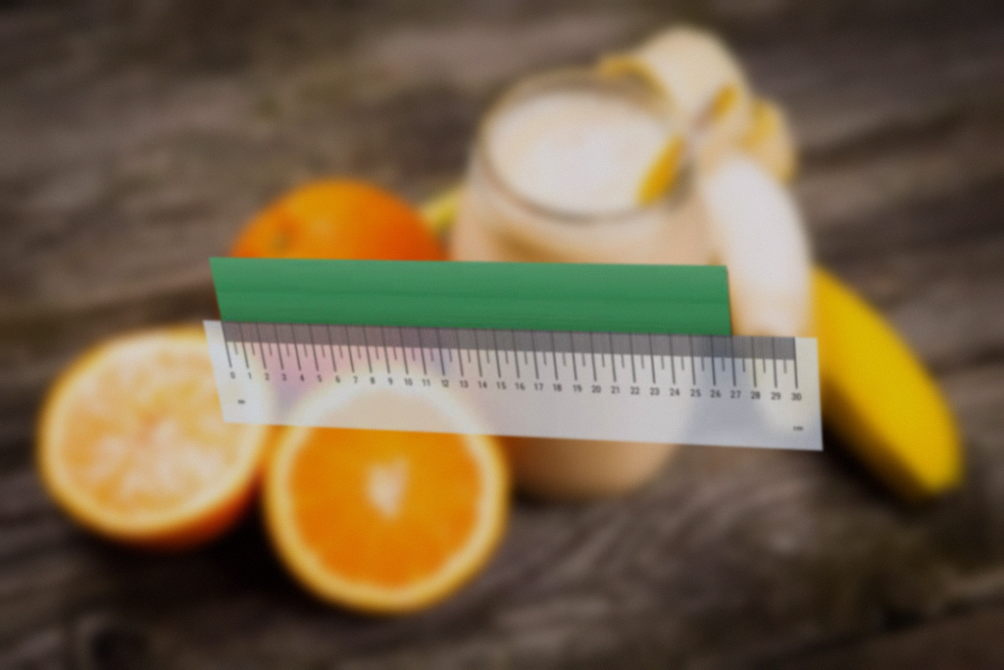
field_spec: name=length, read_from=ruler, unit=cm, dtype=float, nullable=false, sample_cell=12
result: 27
